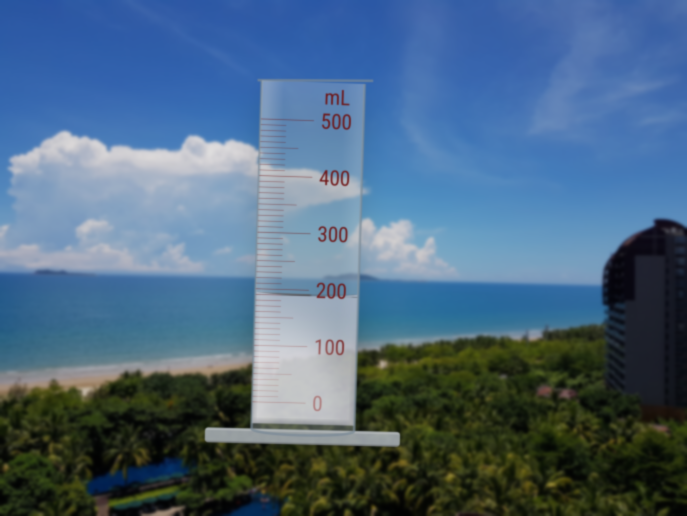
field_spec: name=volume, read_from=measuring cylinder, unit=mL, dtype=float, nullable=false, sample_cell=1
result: 190
